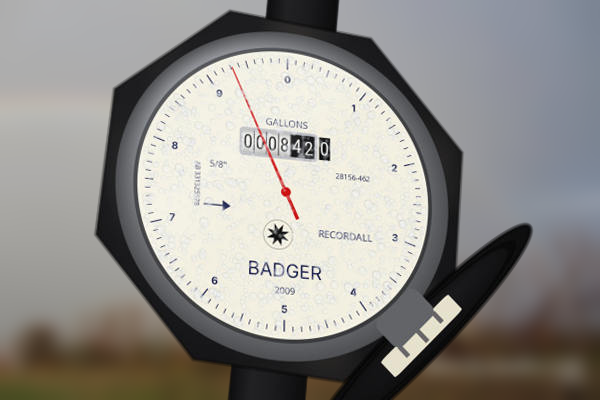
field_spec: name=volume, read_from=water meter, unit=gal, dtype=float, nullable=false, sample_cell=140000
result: 8419.3
